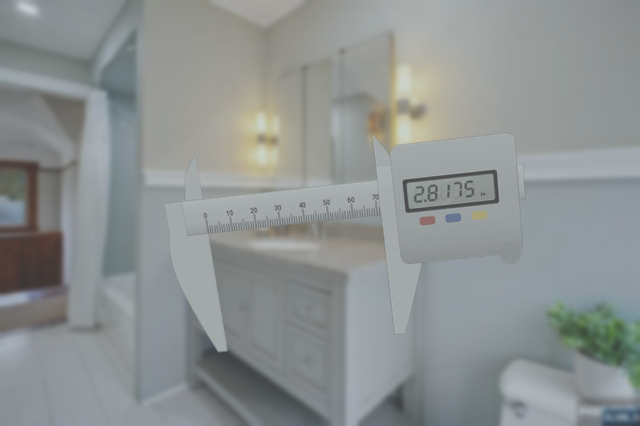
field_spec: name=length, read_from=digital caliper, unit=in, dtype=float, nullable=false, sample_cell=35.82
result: 2.8175
